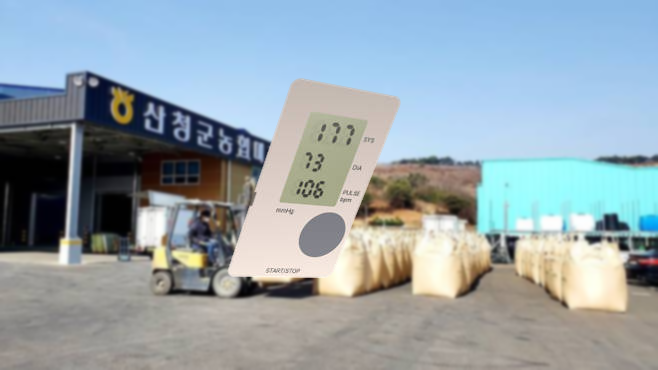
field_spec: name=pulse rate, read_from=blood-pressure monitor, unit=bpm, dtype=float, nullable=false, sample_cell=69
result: 106
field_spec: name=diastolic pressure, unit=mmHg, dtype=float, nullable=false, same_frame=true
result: 73
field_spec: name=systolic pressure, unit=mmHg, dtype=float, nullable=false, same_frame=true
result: 177
